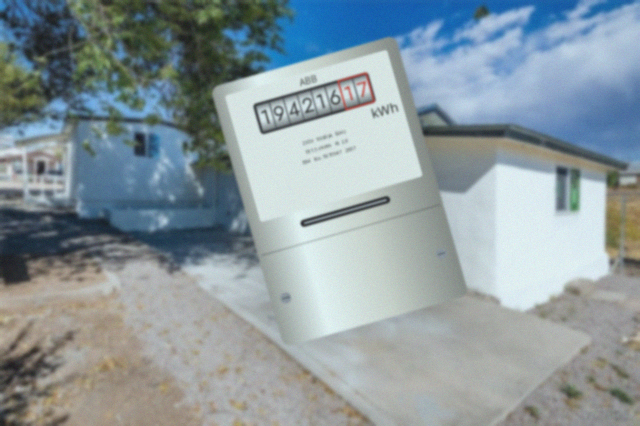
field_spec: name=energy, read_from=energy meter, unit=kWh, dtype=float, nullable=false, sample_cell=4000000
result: 194216.17
